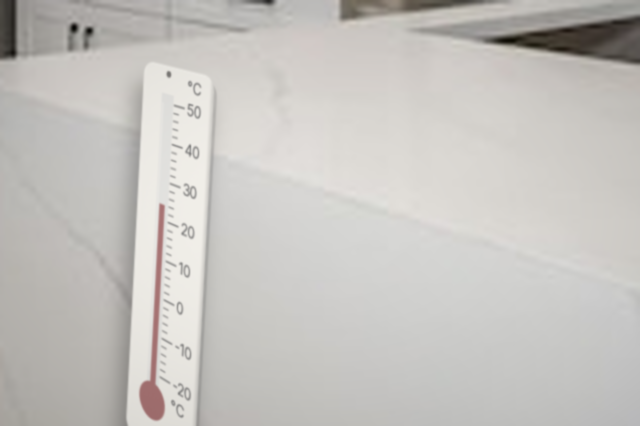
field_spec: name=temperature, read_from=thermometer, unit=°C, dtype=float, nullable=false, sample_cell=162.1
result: 24
